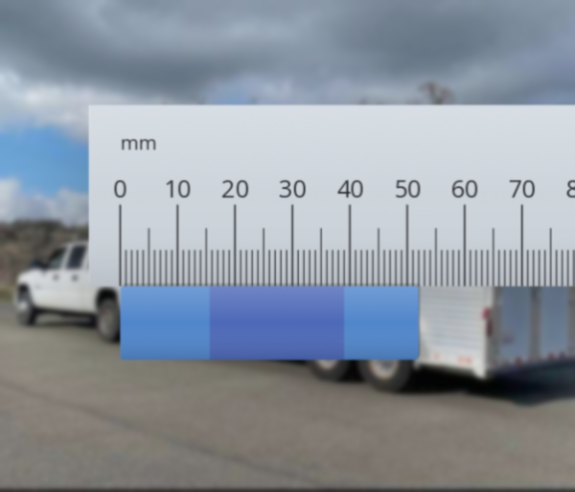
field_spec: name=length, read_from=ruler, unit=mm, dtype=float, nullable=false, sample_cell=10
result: 52
